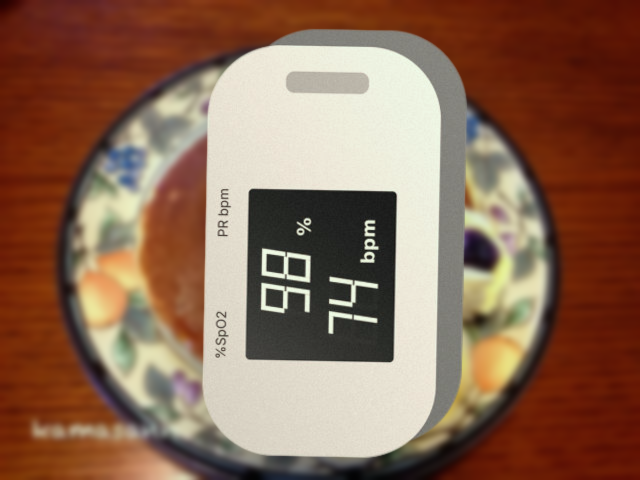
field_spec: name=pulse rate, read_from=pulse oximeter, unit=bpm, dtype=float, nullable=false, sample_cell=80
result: 74
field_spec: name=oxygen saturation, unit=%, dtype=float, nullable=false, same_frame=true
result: 98
